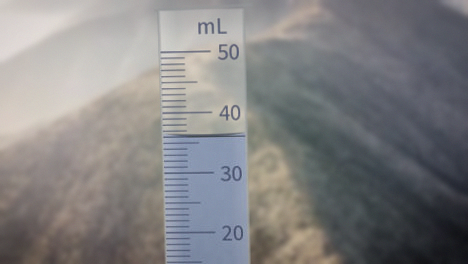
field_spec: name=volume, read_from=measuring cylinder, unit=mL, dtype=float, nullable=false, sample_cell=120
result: 36
